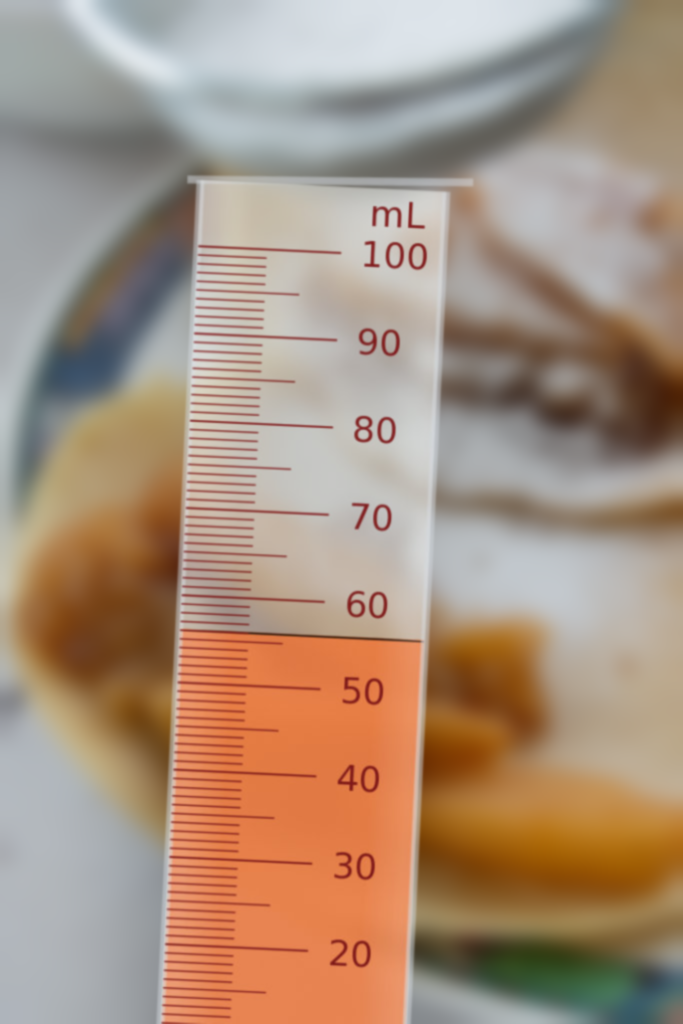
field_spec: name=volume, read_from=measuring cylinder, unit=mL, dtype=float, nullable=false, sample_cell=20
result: 56
